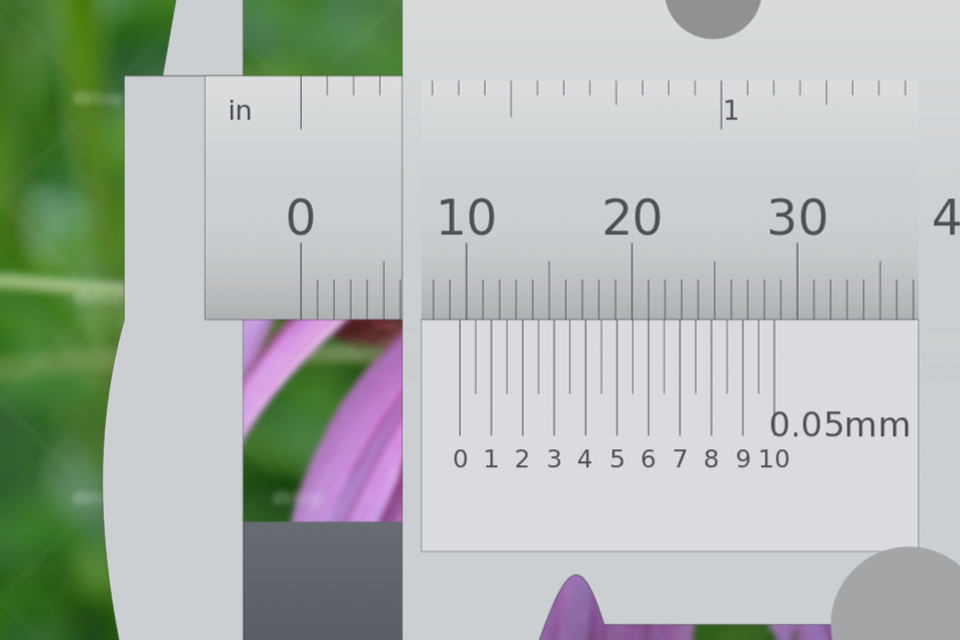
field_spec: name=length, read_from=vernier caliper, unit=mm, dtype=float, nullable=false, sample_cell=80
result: 9.6
